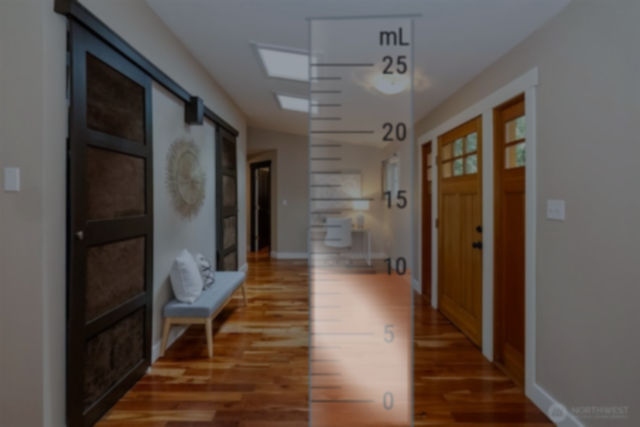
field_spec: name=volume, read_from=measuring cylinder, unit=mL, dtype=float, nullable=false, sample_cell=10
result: 9.5
